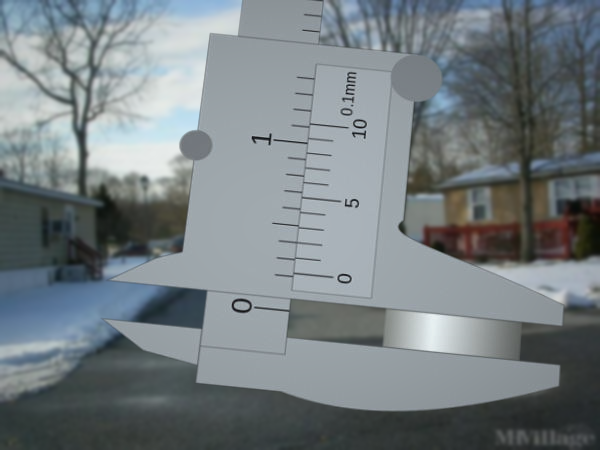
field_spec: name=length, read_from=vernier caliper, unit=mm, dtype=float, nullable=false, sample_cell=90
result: 2.2
